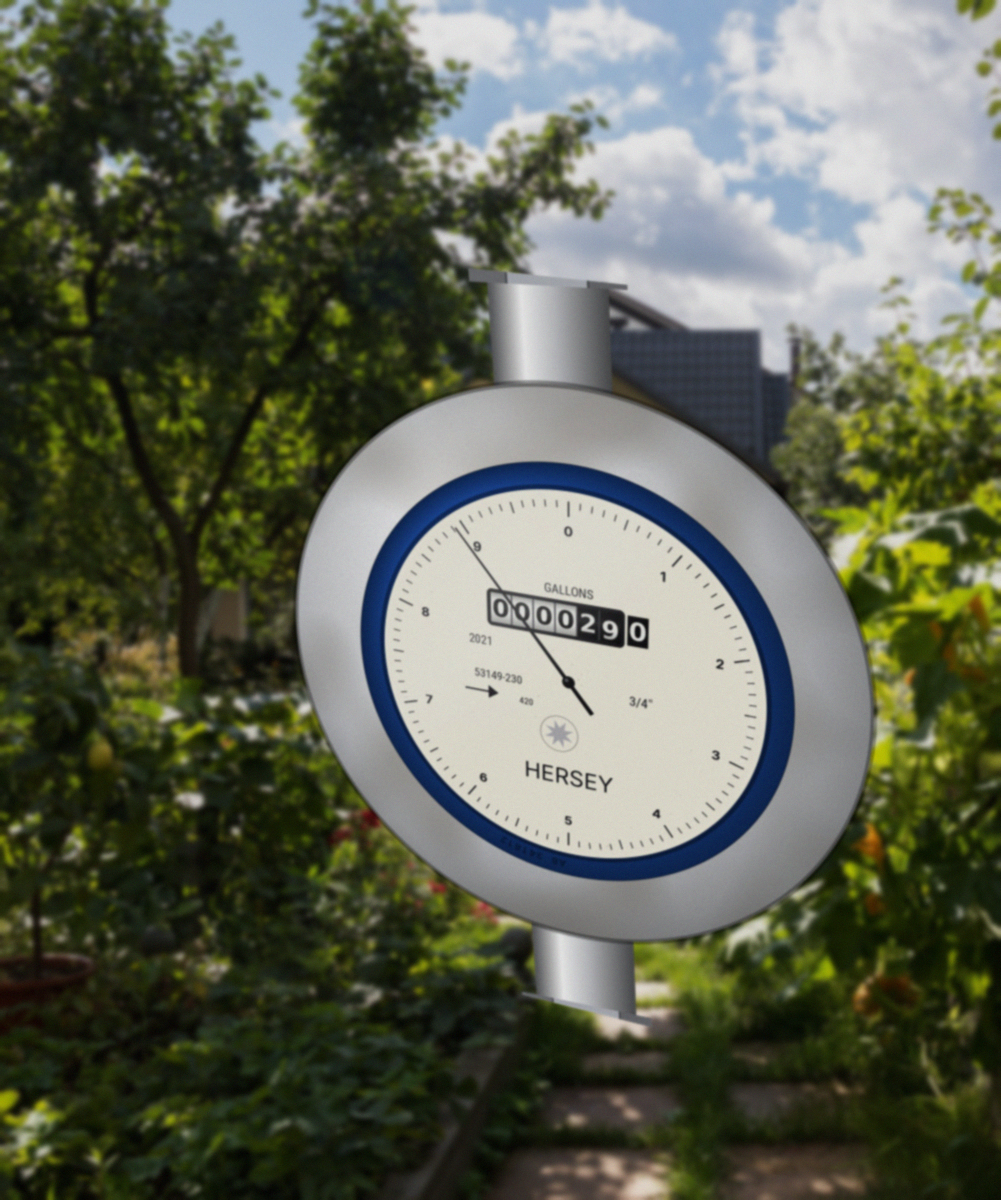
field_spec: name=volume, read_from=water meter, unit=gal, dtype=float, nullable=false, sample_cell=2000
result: 288.9
